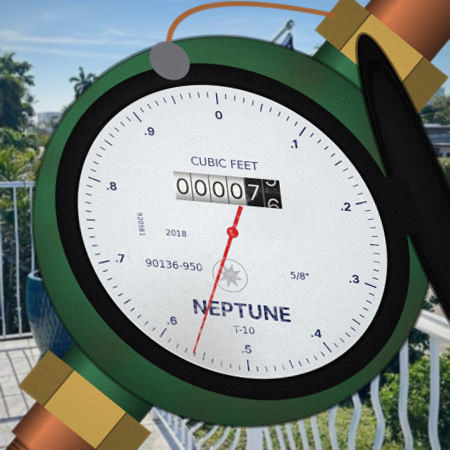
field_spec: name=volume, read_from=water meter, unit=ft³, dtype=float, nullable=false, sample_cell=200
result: 75.56
